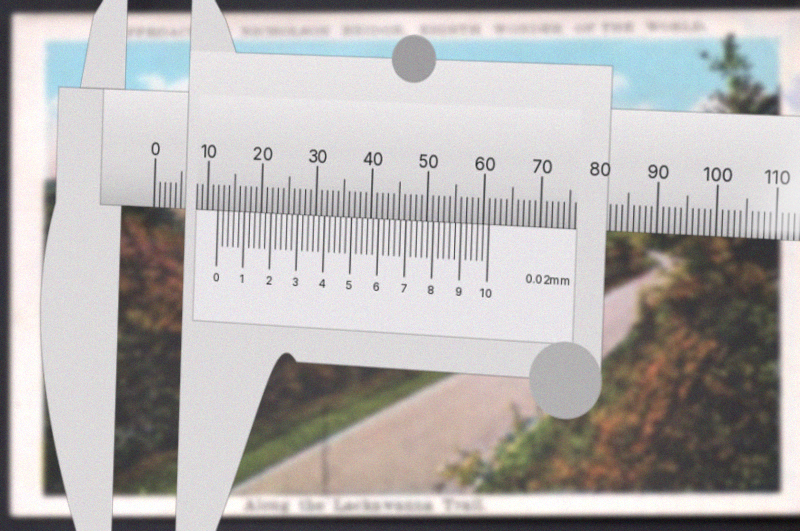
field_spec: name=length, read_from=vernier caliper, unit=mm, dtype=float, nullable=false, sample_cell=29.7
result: 12.0
